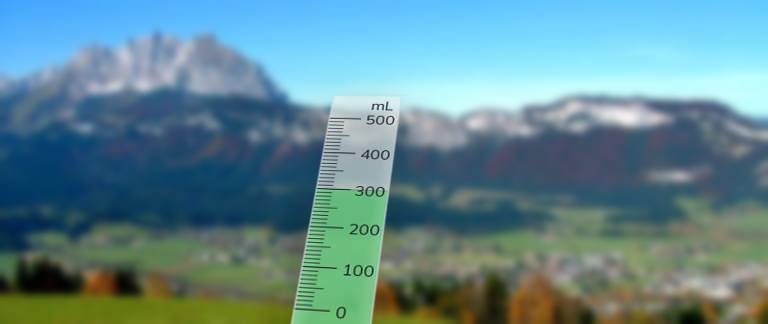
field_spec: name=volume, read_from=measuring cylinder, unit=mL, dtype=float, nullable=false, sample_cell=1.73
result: 300
